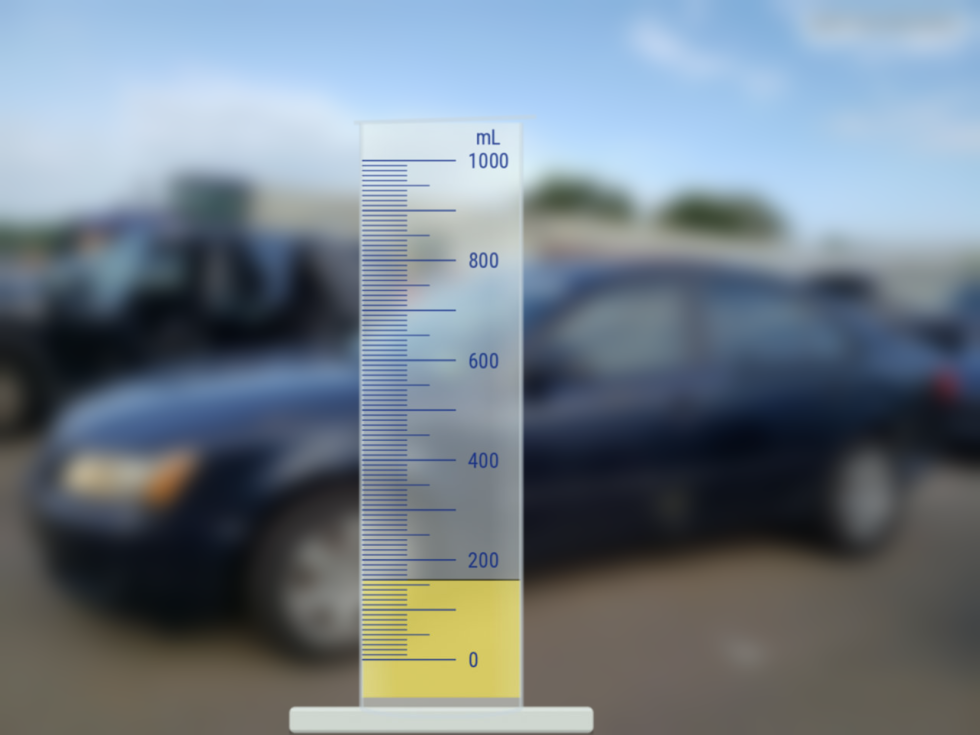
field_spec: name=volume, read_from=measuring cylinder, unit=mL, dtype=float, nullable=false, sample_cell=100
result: 160
